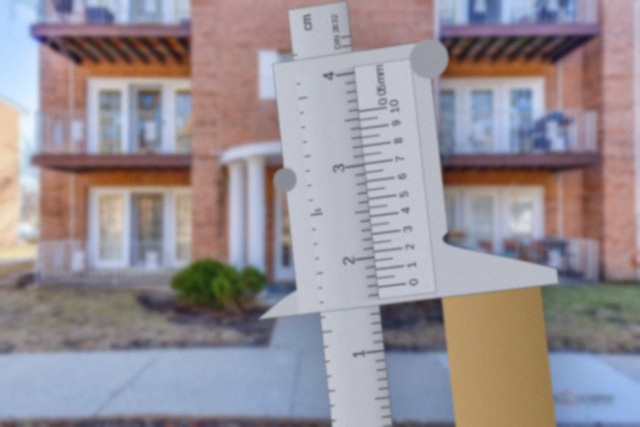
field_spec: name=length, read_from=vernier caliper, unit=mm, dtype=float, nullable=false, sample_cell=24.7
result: 16.8
